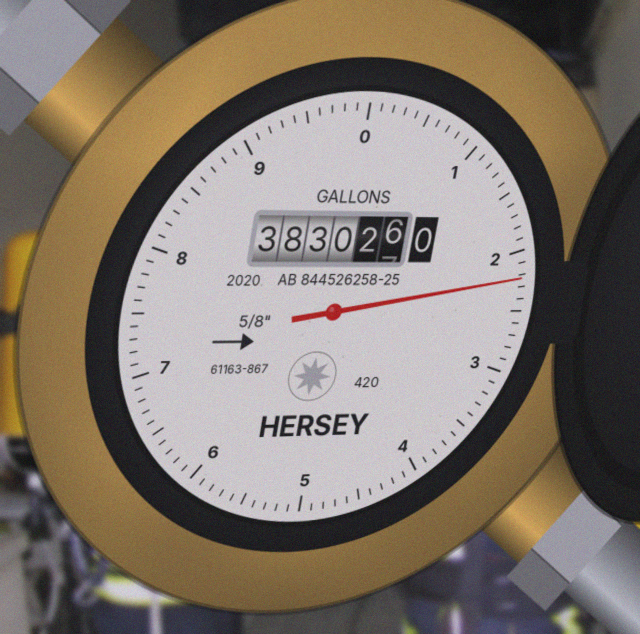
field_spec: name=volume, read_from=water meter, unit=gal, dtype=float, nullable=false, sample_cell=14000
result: 3830262.2
